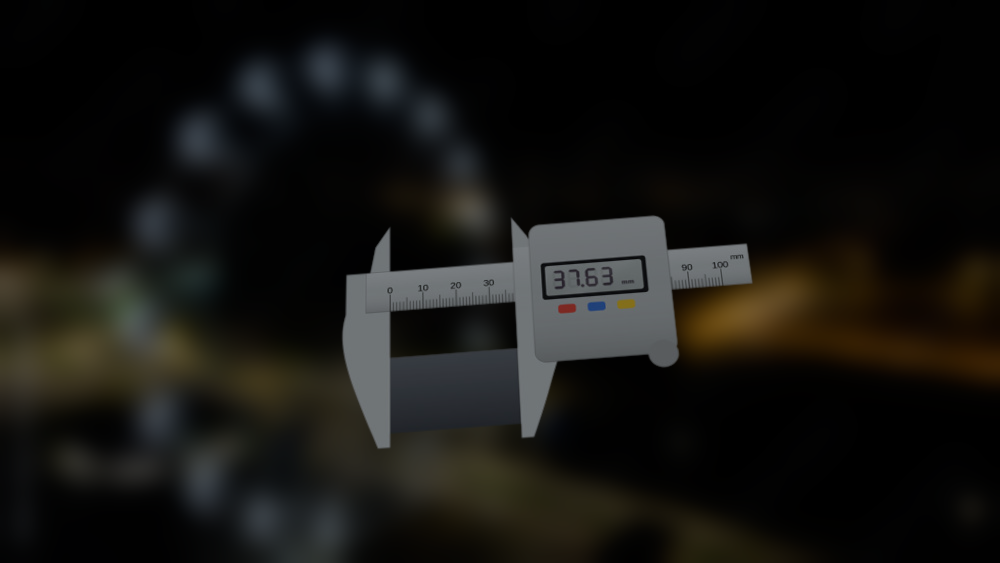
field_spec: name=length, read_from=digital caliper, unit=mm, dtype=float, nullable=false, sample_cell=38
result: 37.63
